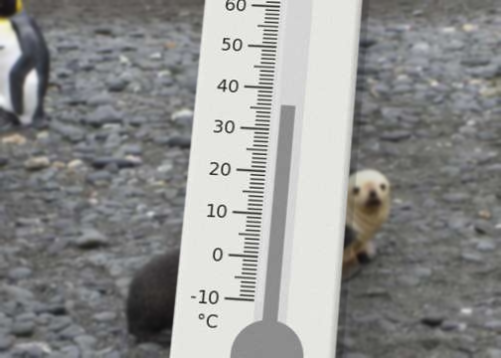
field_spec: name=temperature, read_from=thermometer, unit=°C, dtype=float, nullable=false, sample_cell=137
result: 36
